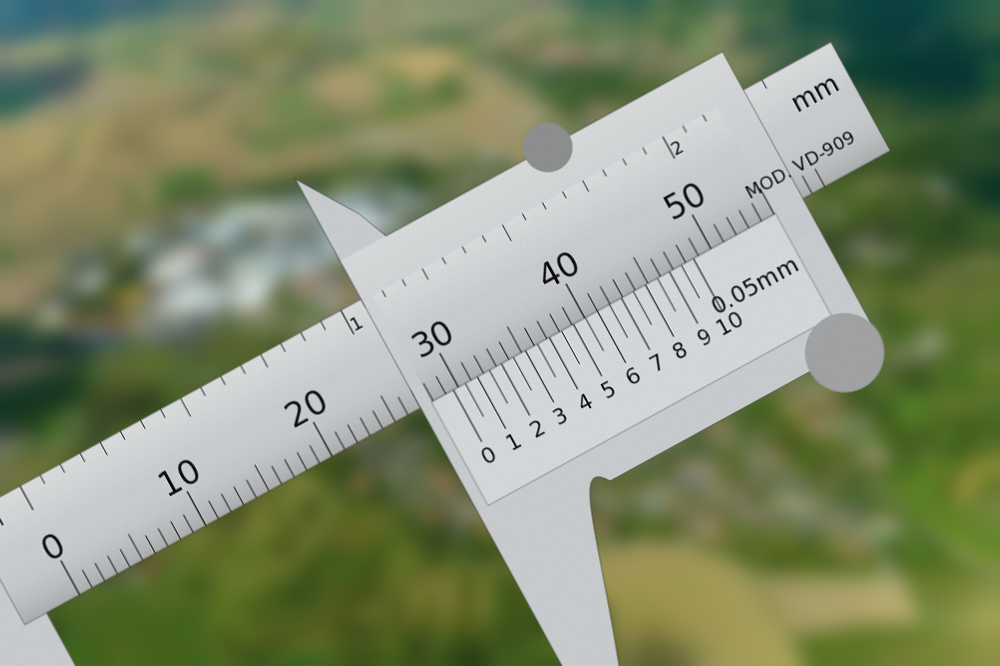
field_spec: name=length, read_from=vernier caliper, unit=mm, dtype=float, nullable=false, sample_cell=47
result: 29.6
